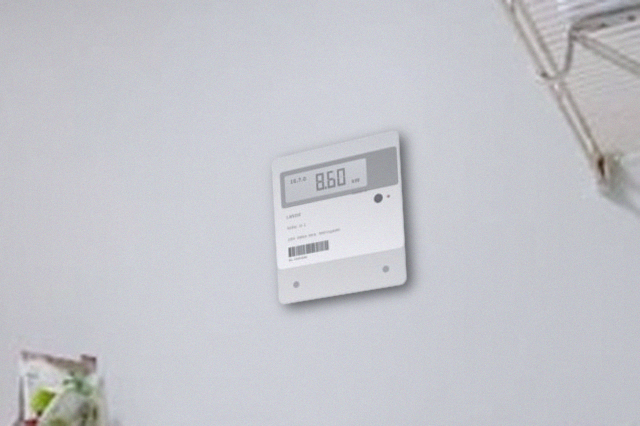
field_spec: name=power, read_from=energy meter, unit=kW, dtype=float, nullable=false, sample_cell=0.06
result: 8.60
